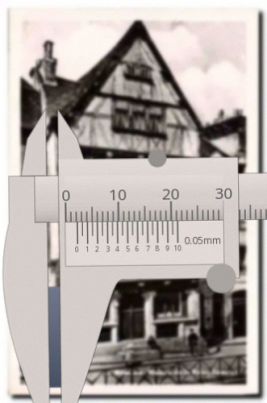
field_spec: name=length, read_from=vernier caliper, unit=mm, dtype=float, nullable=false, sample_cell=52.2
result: 2.2
